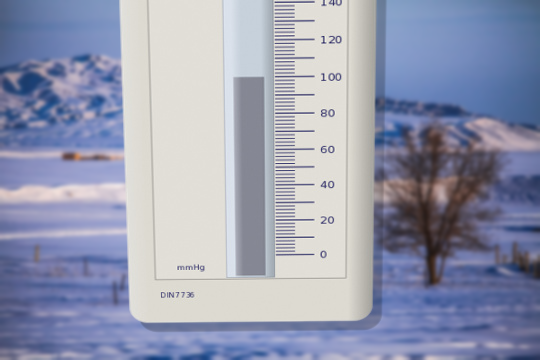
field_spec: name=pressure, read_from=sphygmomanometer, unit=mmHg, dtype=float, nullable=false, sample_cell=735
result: 100
